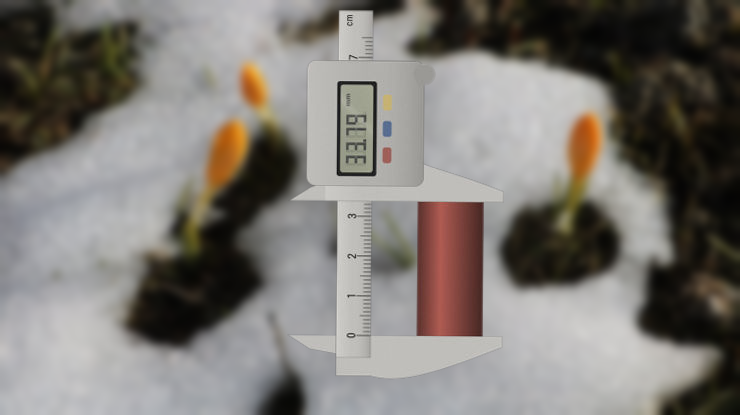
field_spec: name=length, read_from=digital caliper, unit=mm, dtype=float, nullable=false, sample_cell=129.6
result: 33.79
